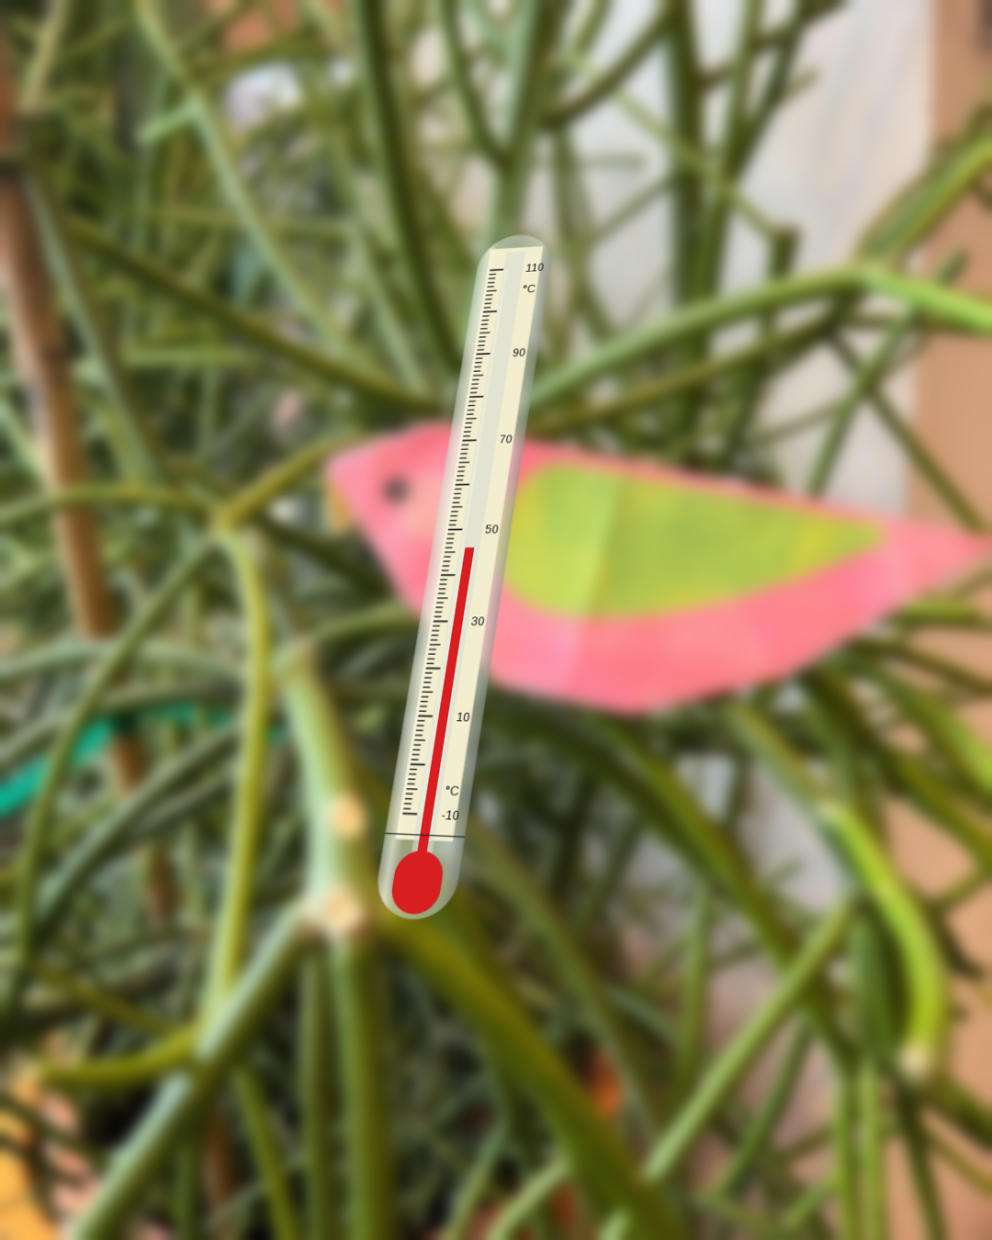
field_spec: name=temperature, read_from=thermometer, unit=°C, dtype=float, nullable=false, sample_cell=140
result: 46
